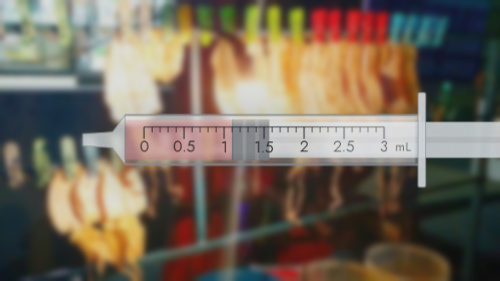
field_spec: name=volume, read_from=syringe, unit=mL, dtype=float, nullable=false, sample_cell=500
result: 1.1
